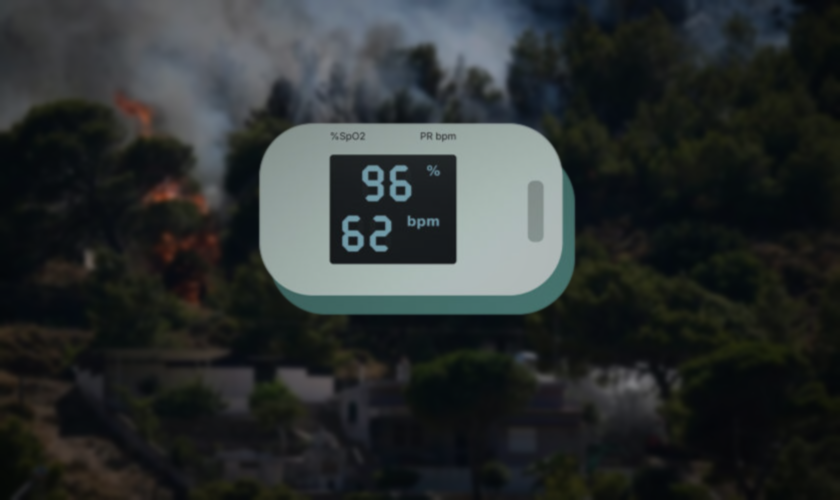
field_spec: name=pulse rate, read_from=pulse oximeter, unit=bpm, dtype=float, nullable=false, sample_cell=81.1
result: 62
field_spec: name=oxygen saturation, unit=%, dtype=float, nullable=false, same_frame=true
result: 96
